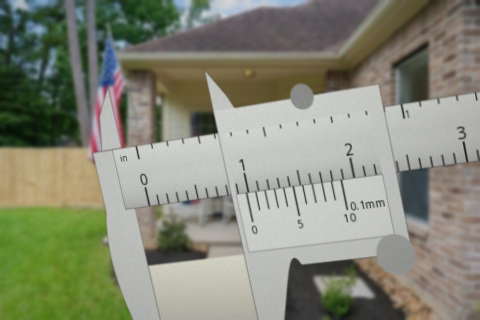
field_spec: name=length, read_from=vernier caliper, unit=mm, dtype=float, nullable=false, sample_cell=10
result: 9.8
